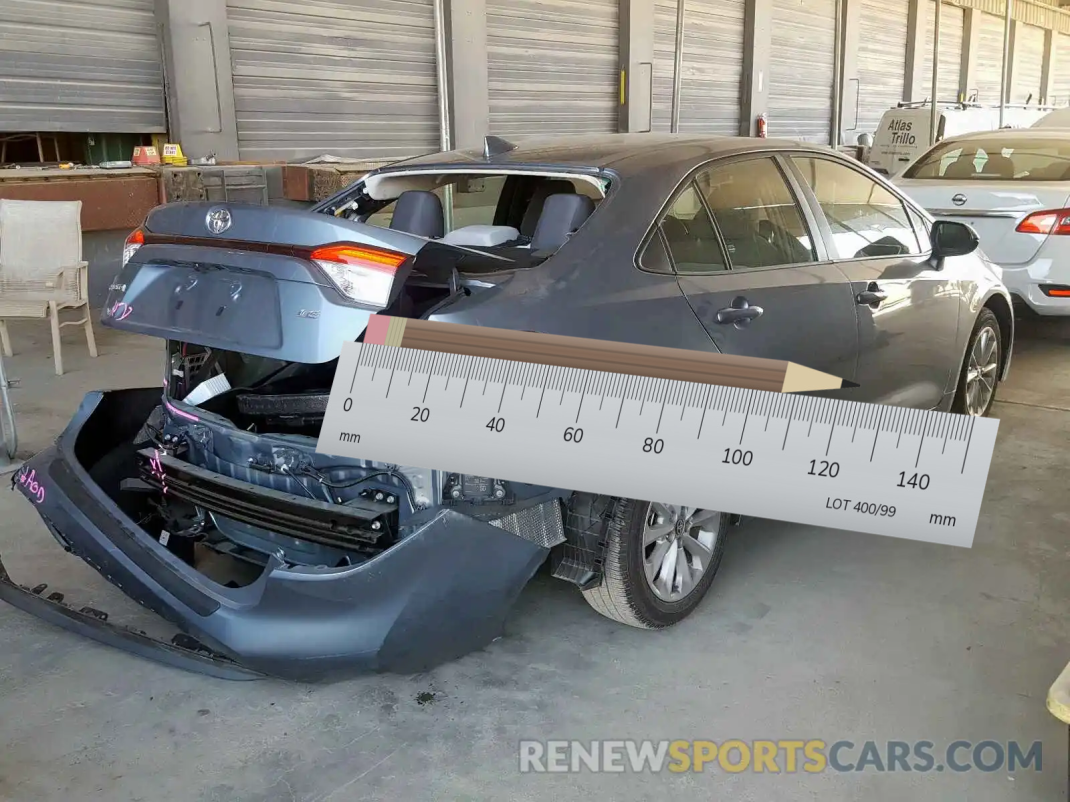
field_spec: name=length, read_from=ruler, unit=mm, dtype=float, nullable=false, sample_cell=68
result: 124
